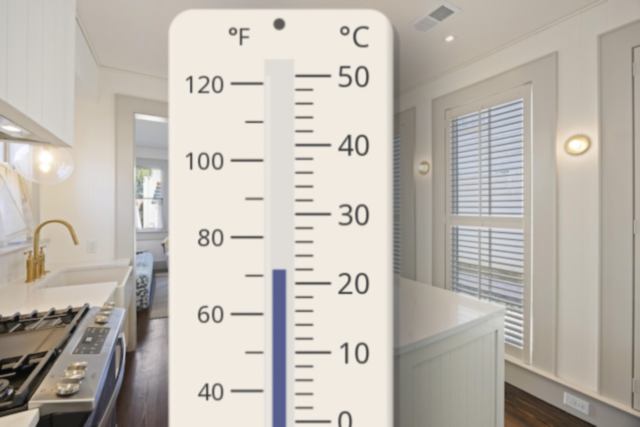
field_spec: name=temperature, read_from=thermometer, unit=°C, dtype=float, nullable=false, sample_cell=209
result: 22
